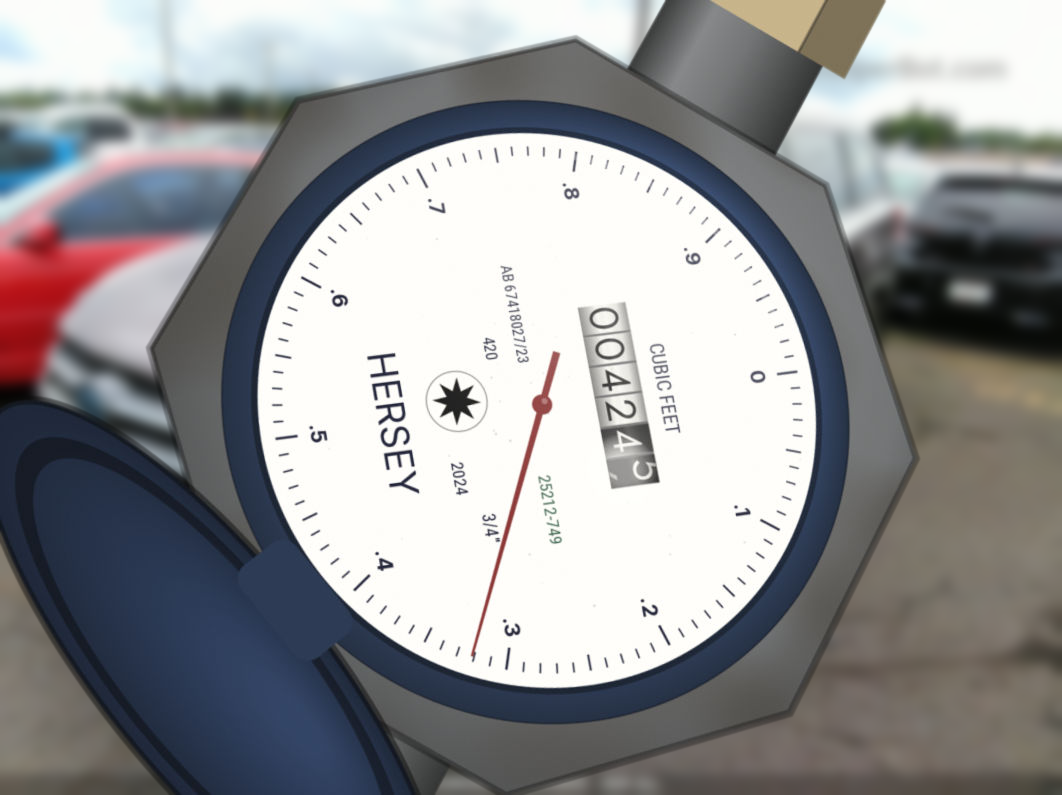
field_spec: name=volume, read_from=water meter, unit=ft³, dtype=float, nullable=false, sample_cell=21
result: 4245.32
